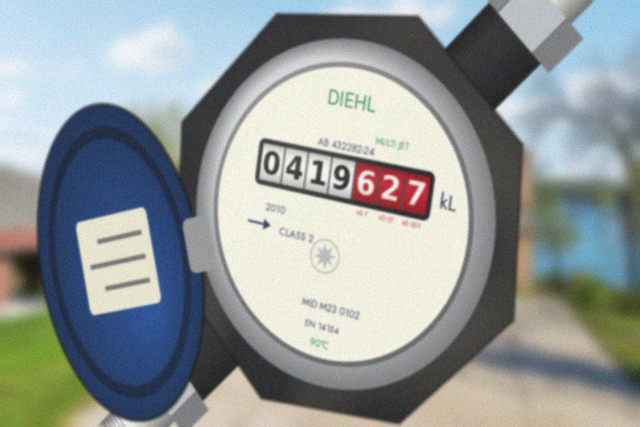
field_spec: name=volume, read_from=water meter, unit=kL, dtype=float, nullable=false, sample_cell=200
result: 419.627
